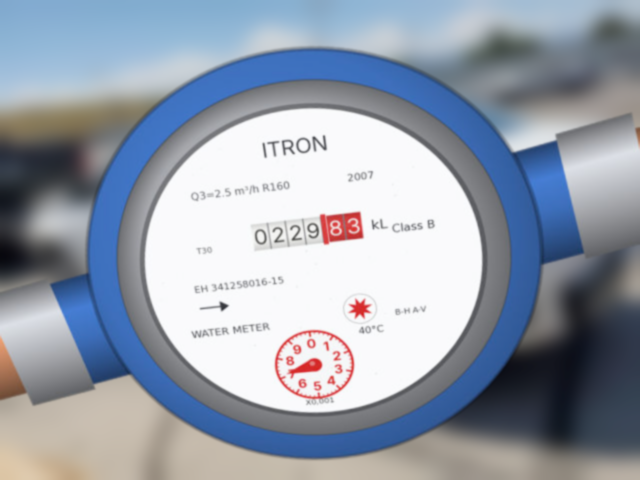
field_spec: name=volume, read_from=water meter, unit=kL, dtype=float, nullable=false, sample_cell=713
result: 229.837
